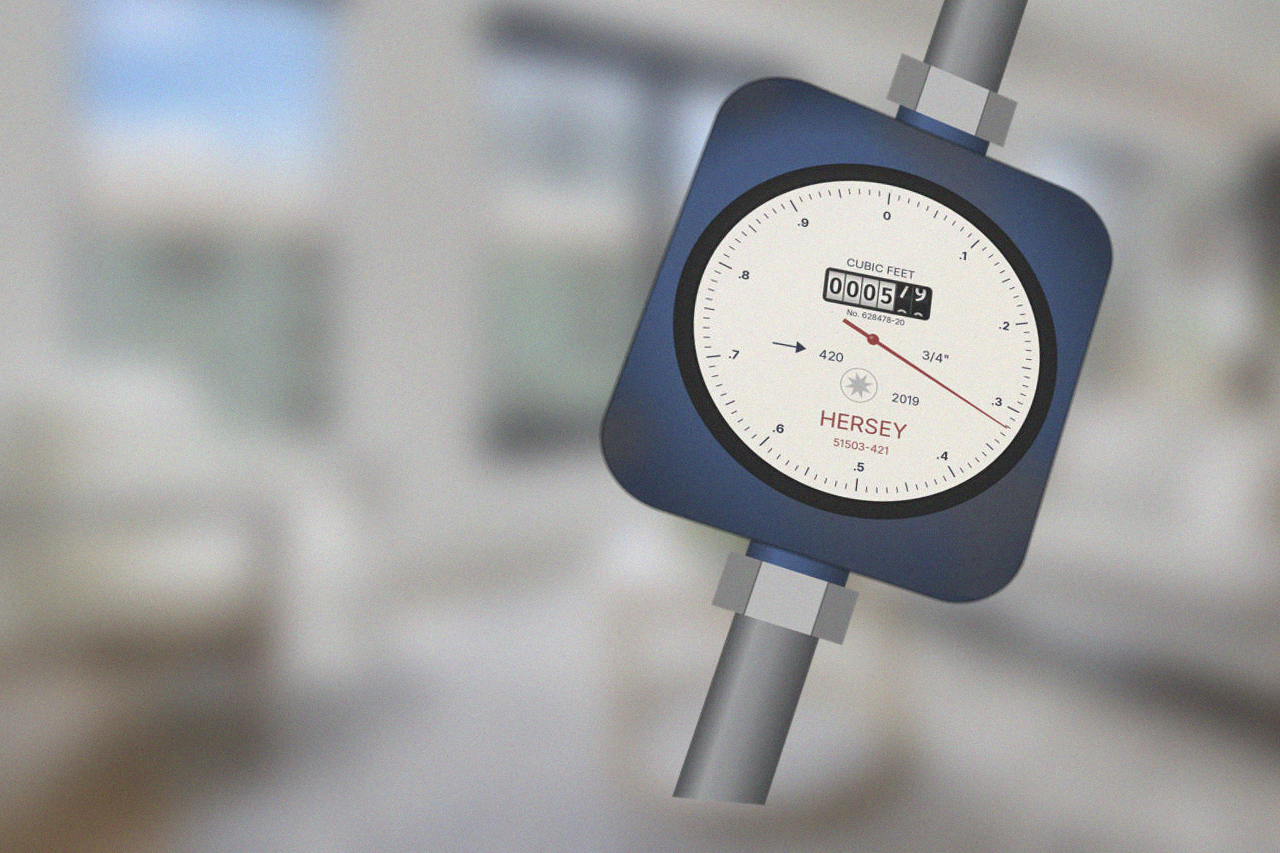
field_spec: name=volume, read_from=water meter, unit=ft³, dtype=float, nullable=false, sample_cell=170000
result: 579.32
